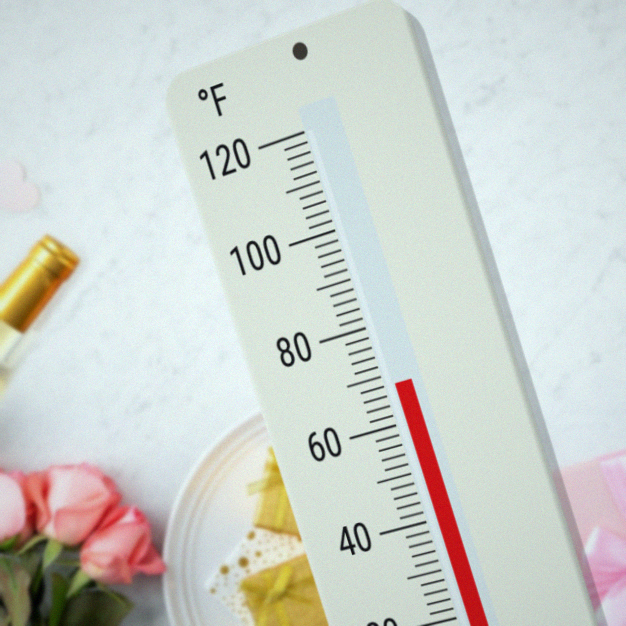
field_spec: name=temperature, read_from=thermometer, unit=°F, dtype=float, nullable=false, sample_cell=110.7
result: 68
